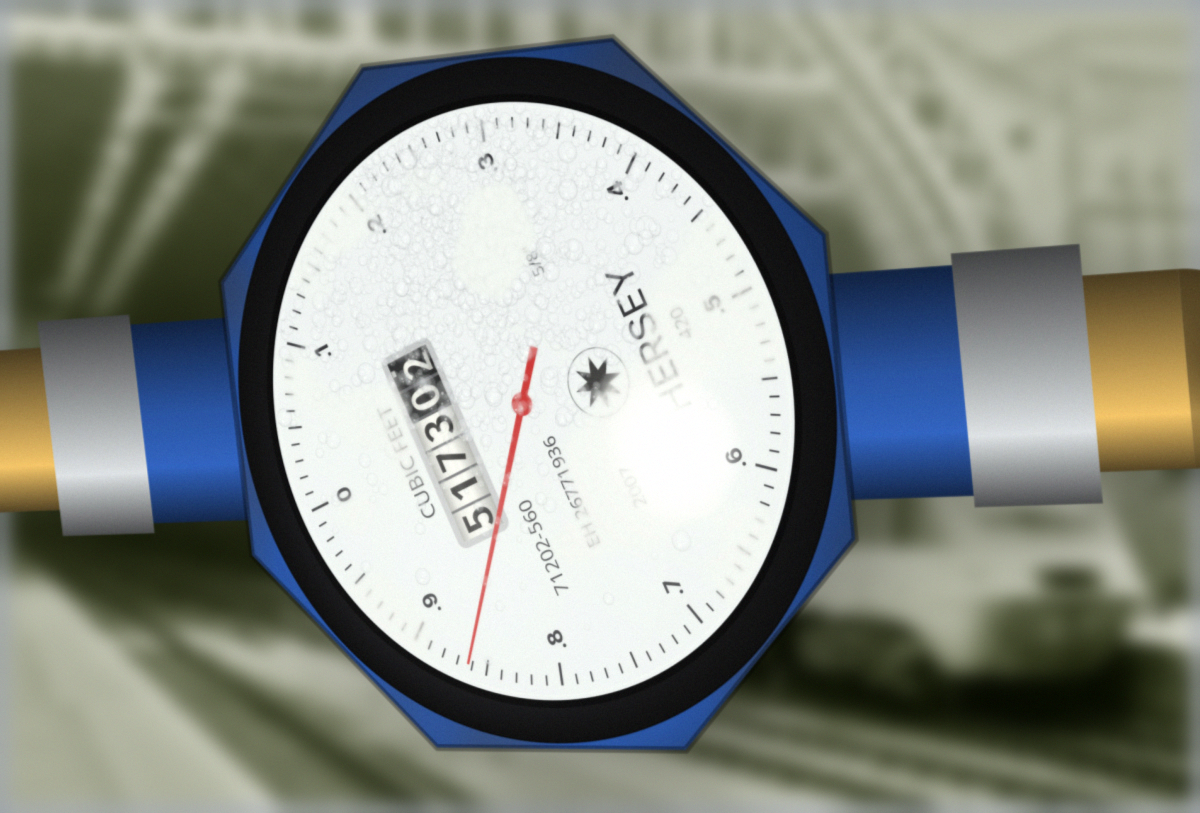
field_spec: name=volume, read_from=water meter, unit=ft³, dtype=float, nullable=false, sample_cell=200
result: 517301.86
